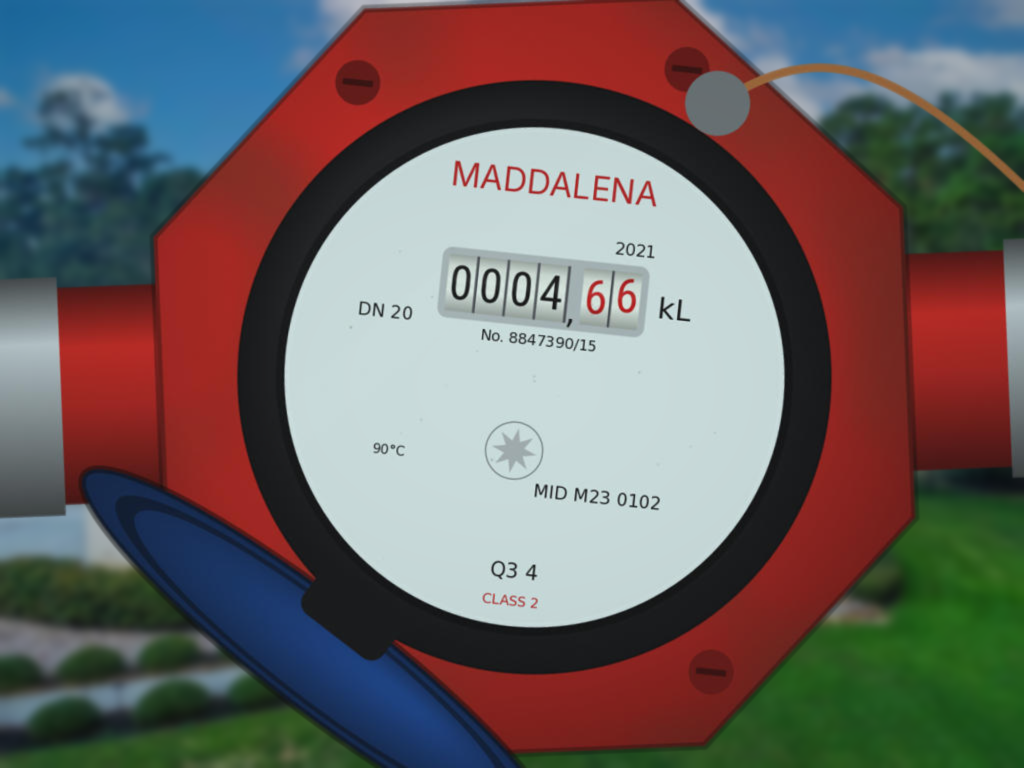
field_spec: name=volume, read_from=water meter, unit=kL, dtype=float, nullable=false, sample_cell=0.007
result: 4.66
